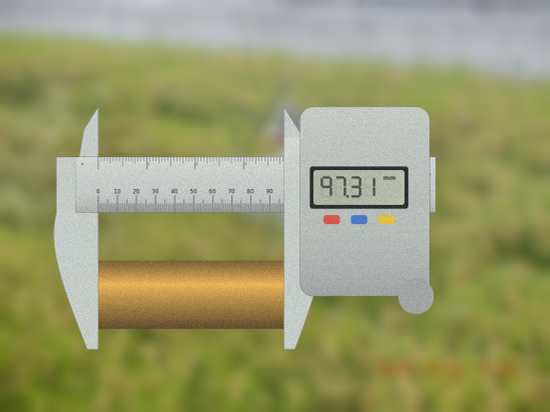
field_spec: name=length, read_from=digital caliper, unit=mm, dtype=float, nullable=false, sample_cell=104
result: 97.31
